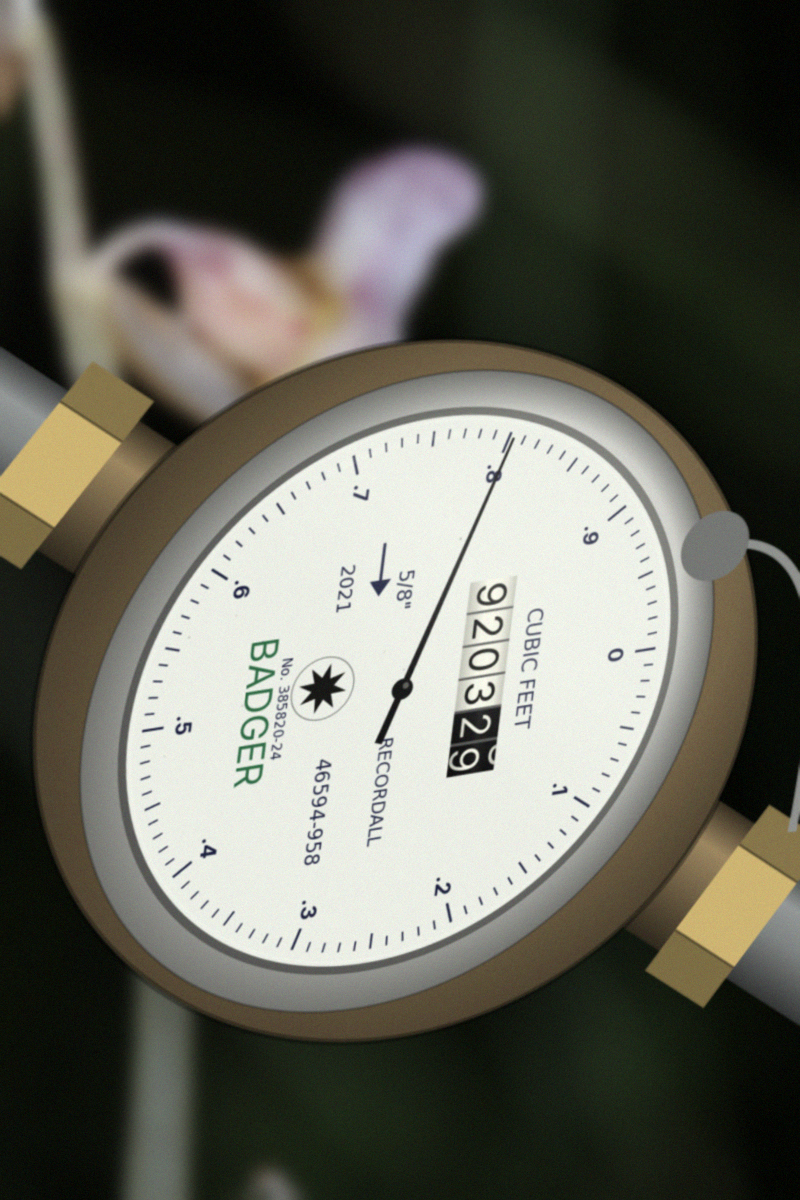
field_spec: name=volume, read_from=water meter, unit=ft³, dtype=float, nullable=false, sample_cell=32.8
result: 920328.80
